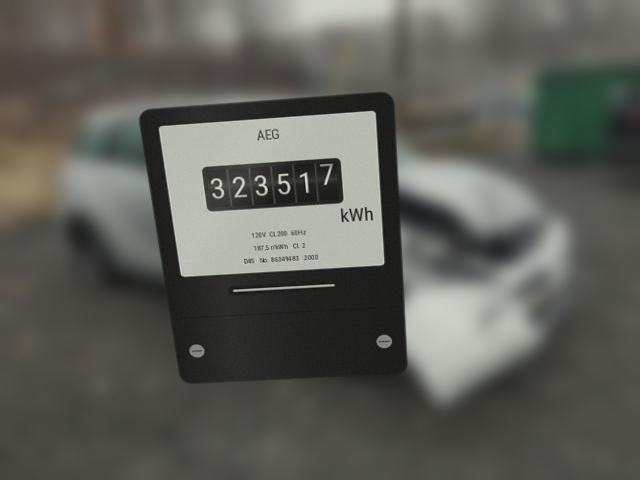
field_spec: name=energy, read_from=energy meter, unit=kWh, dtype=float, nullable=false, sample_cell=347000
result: 323517
